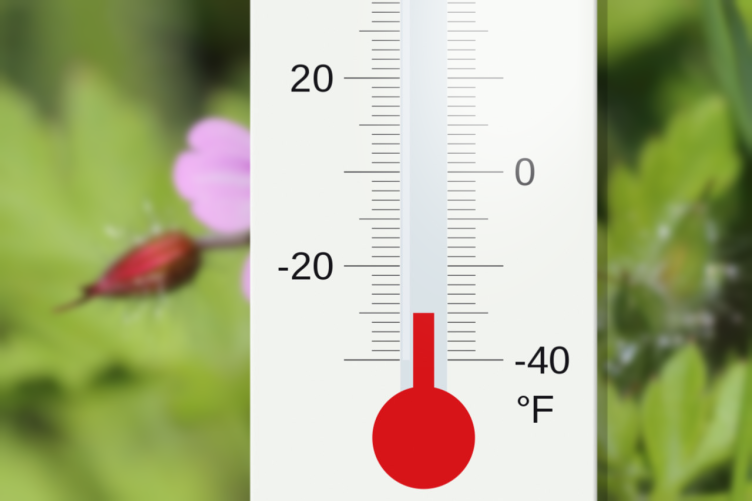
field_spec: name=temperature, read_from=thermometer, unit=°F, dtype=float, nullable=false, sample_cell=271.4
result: -30
